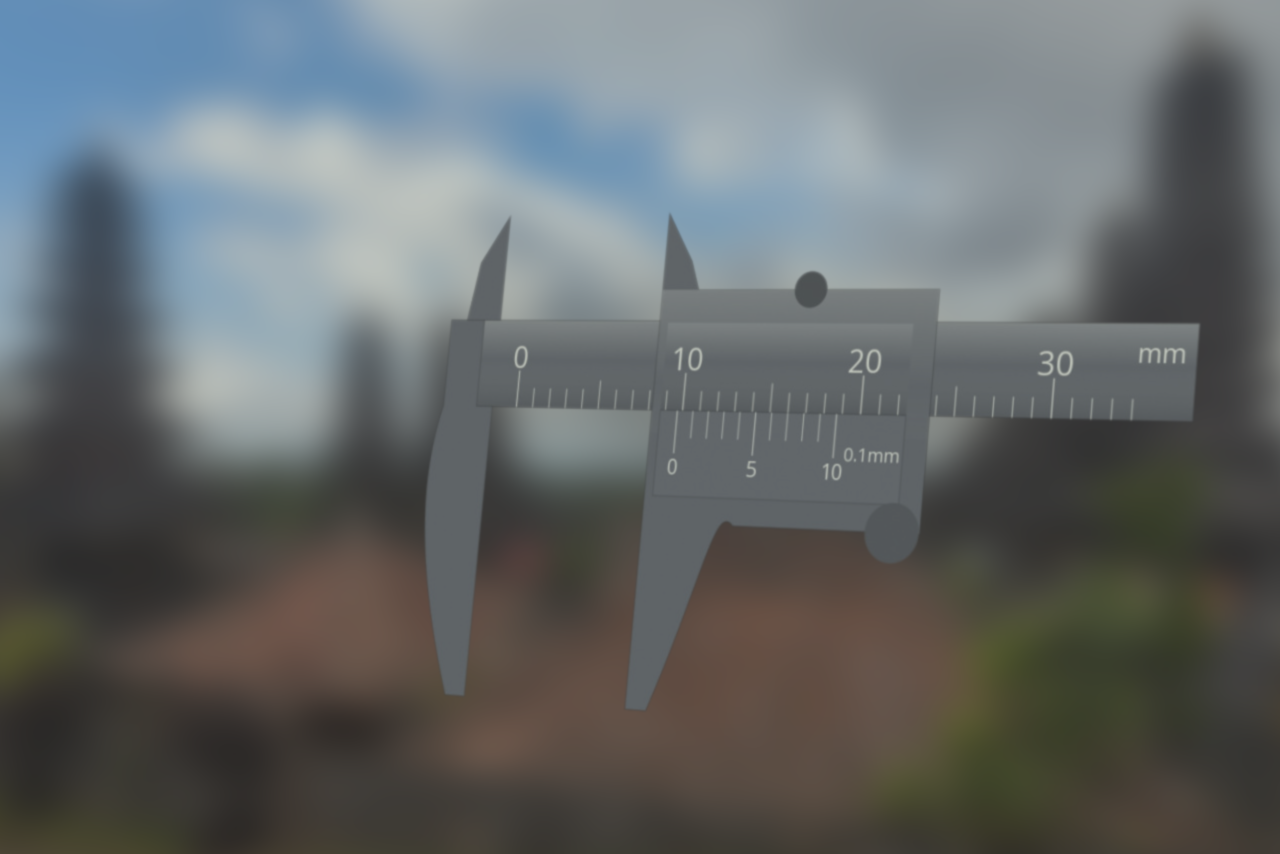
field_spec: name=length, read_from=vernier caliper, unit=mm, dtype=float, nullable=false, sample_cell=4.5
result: 9.7
